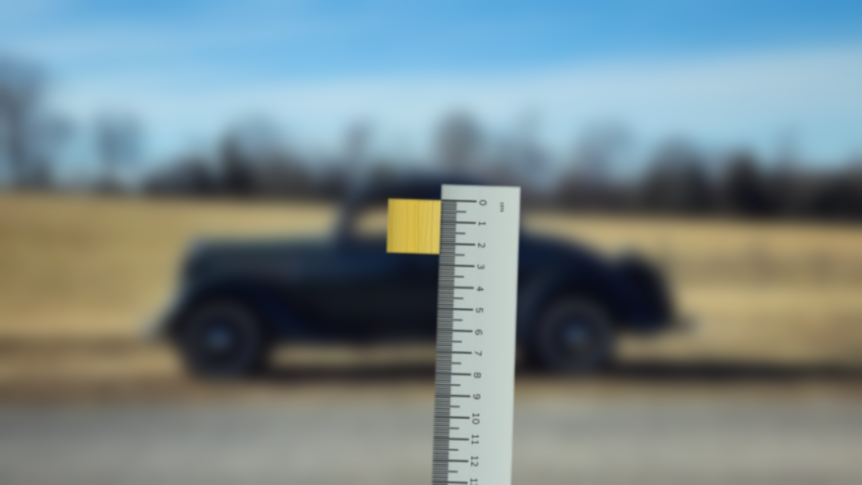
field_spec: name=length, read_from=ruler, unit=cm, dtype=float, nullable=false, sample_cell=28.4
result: 2.5
